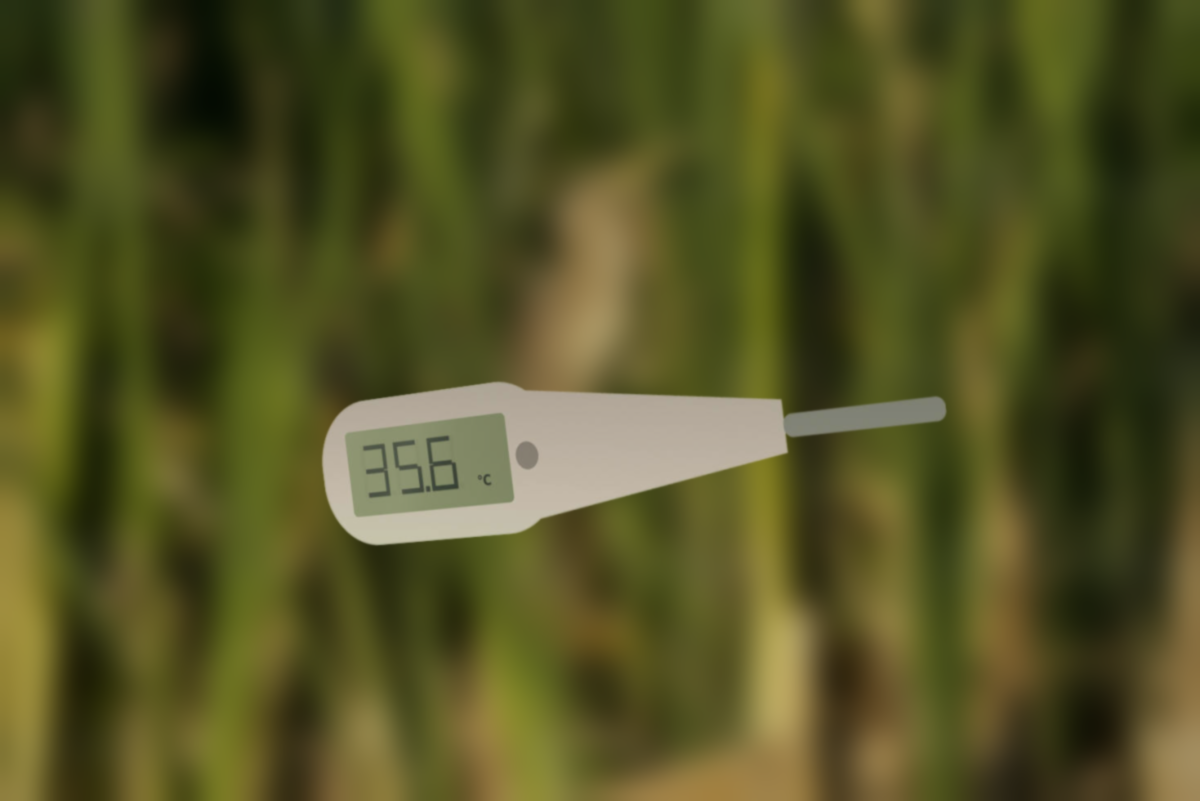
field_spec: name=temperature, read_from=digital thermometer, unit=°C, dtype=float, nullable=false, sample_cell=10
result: 35.6
